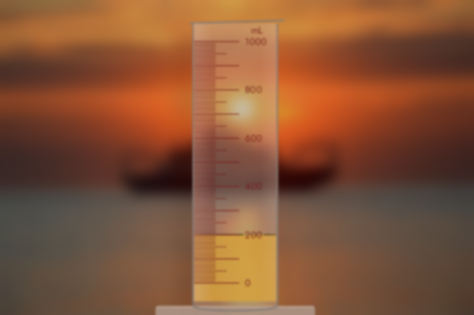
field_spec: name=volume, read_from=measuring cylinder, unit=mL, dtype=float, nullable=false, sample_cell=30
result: 200
